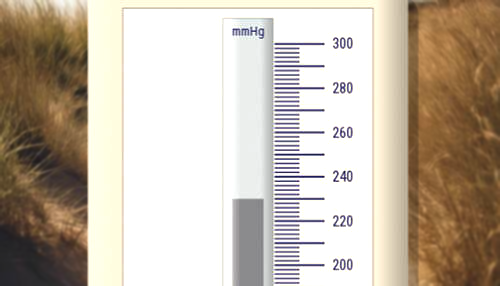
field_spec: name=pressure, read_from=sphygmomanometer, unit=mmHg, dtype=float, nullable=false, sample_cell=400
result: 230
